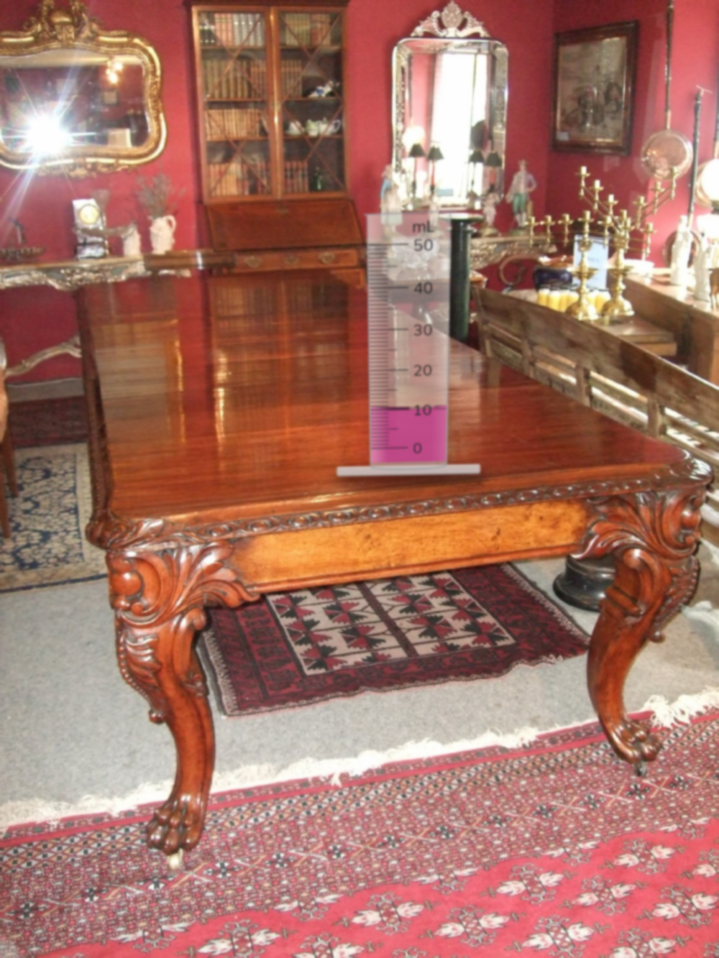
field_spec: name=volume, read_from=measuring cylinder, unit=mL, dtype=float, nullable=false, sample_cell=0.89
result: 10
